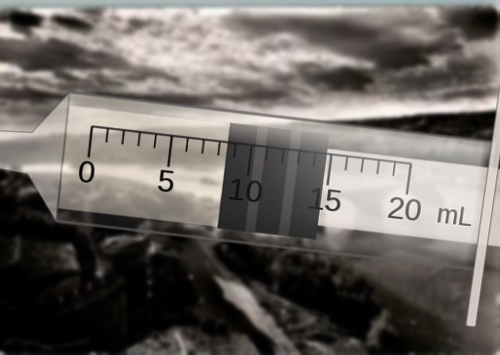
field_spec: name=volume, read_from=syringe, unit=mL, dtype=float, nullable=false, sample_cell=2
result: 8.5
